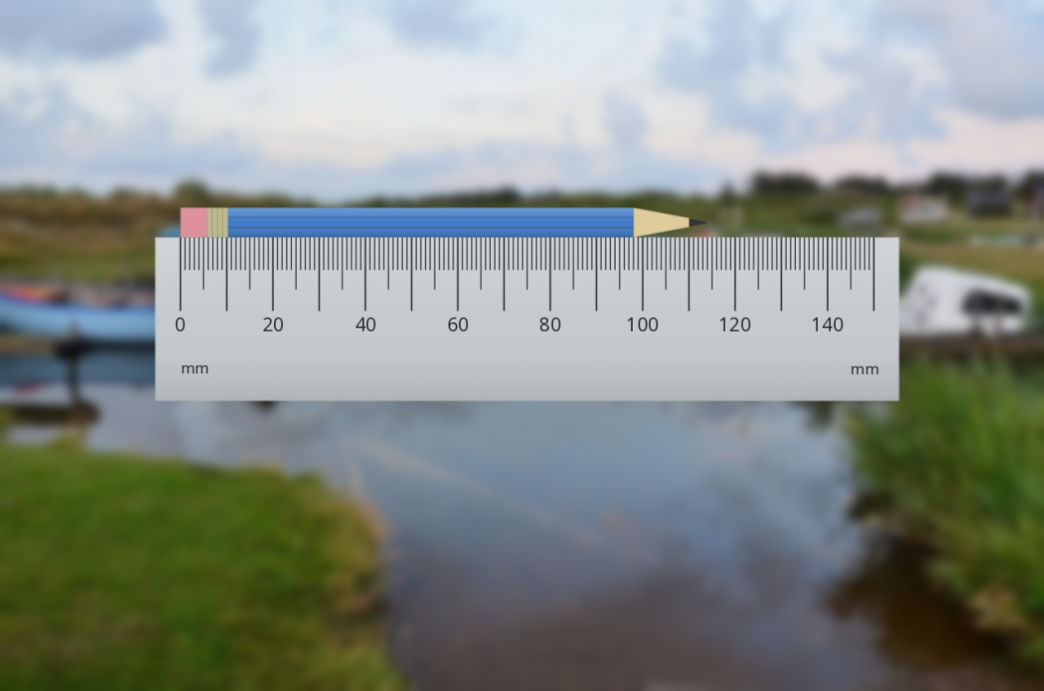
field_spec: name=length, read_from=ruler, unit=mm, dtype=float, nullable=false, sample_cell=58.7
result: 114
